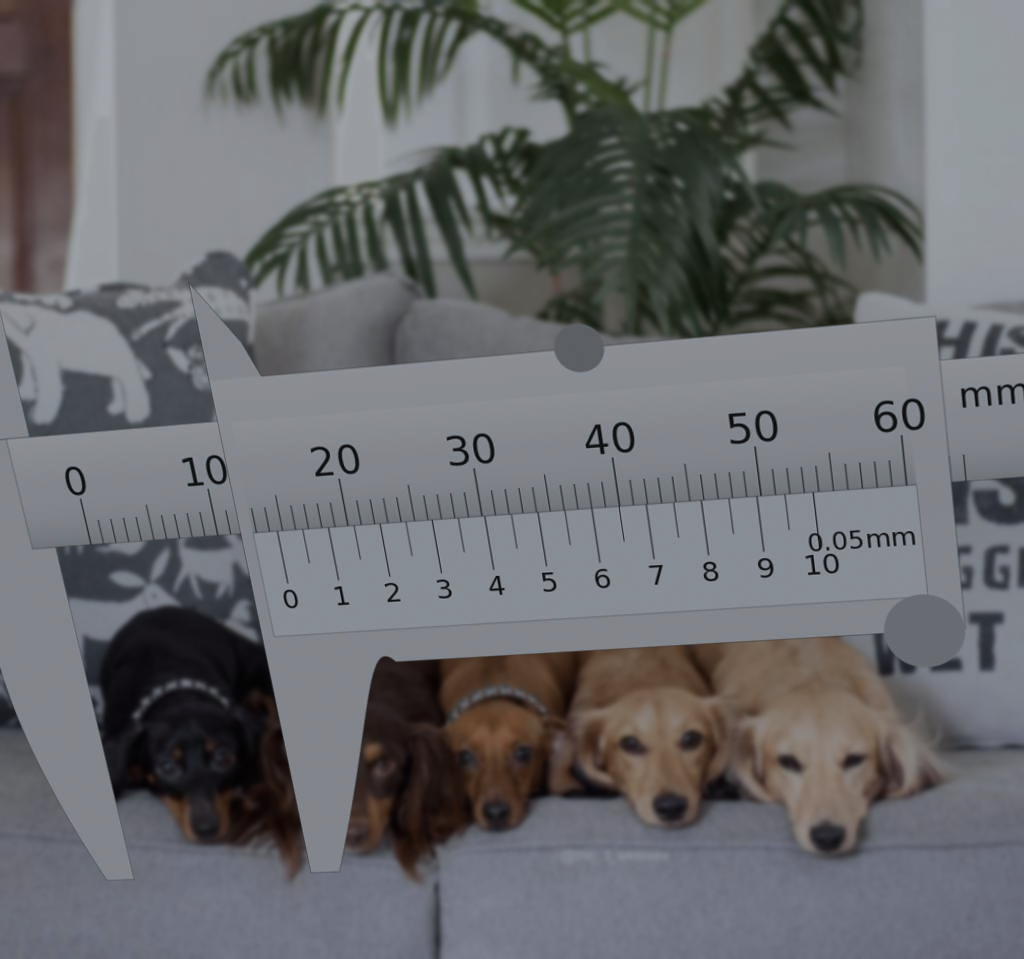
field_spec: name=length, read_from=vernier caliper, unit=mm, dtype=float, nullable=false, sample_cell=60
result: 14.6
